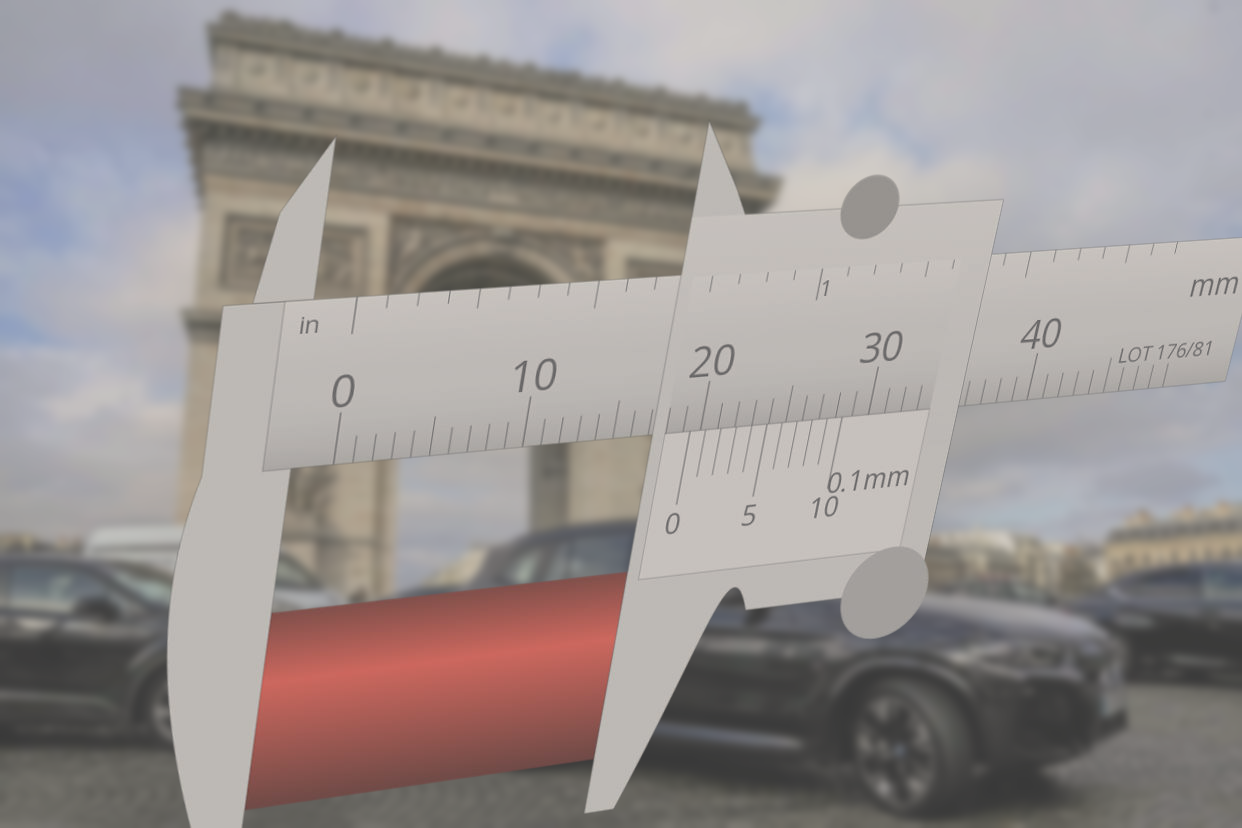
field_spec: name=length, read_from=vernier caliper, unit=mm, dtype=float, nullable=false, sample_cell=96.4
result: 19.4
